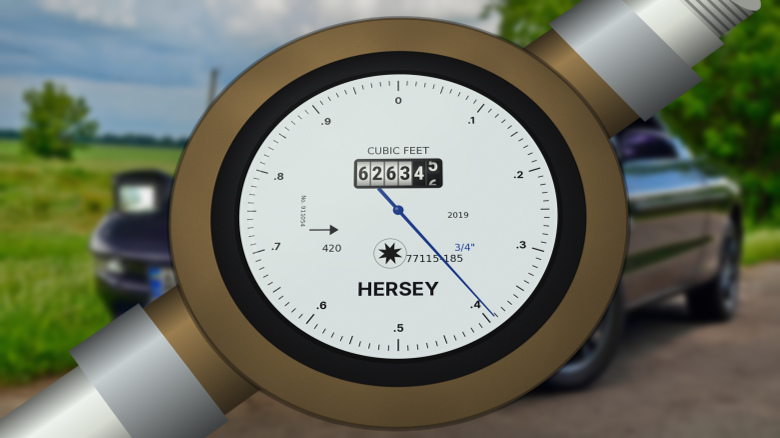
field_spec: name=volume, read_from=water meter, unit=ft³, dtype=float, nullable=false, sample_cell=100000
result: 626345.39
